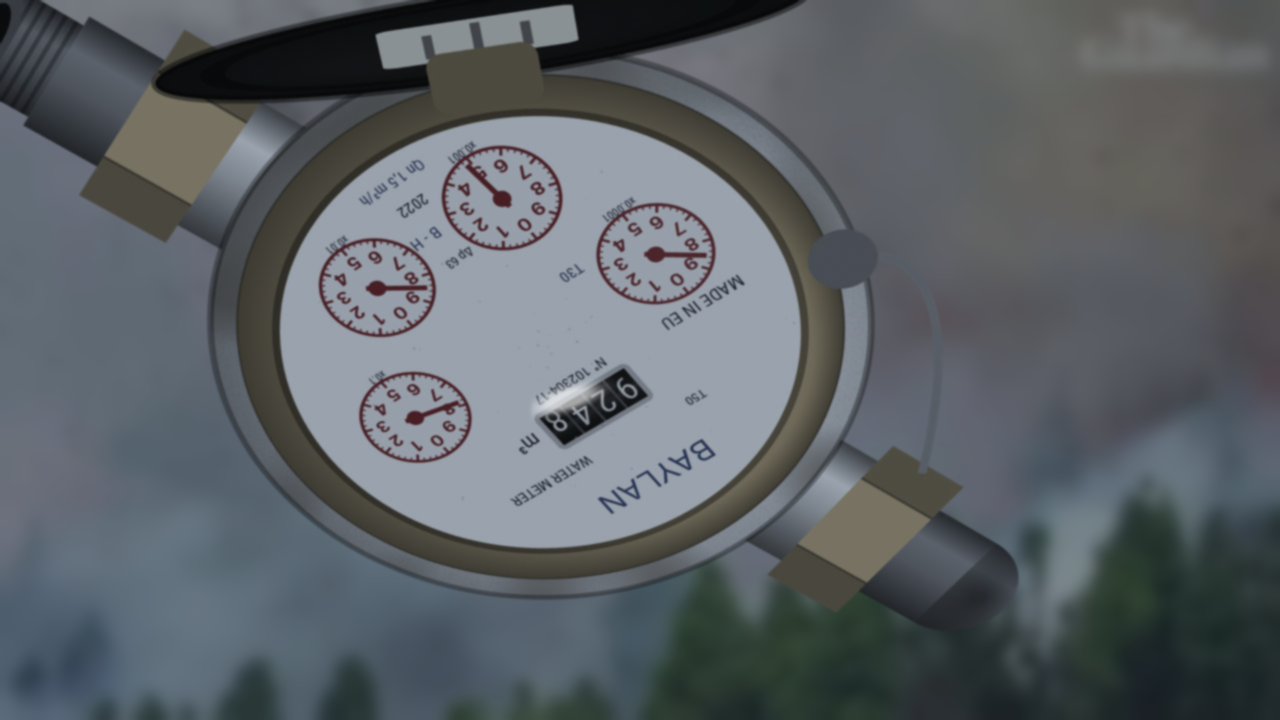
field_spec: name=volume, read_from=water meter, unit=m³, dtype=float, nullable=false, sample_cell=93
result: 9247.7848
